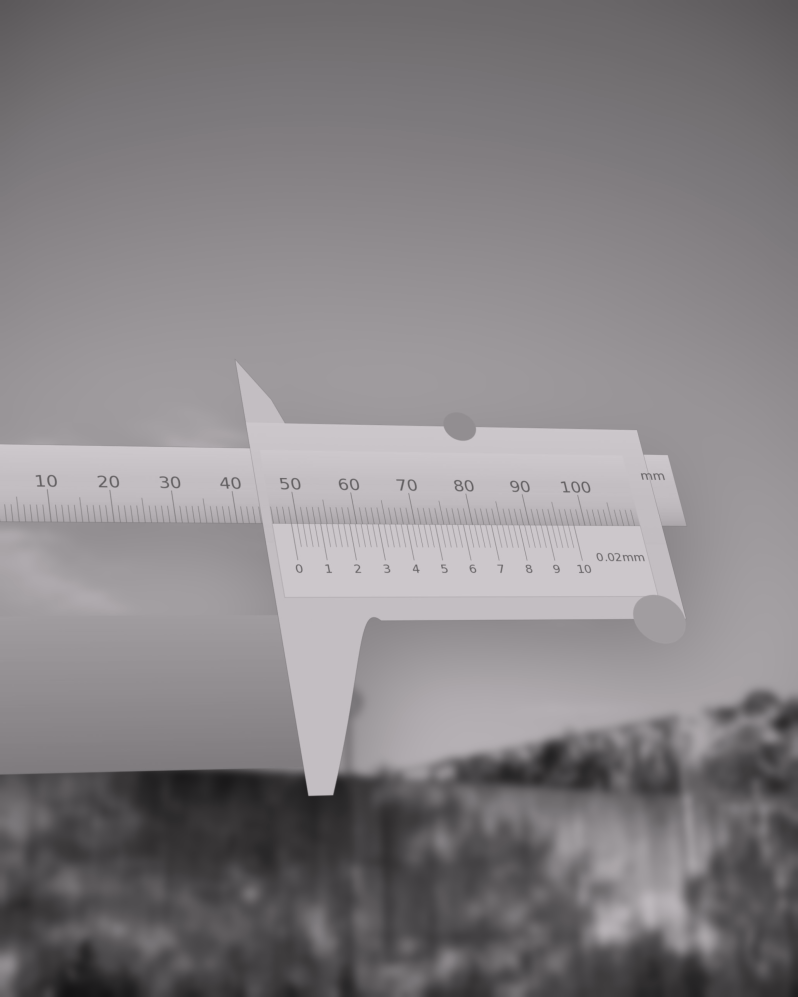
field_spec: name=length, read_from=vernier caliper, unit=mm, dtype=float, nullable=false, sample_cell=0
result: 49.0
